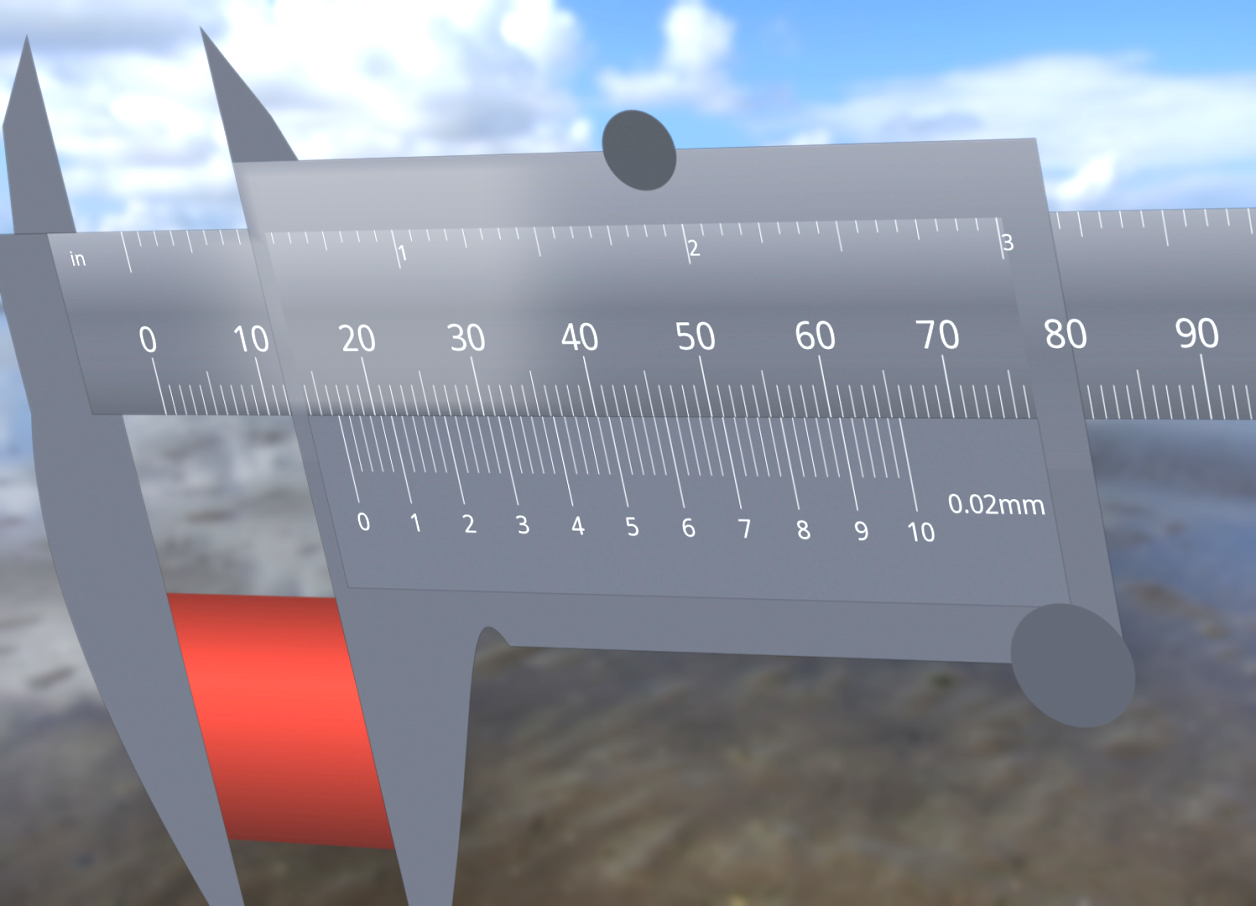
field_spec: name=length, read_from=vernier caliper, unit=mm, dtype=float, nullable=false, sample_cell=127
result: 16.6
